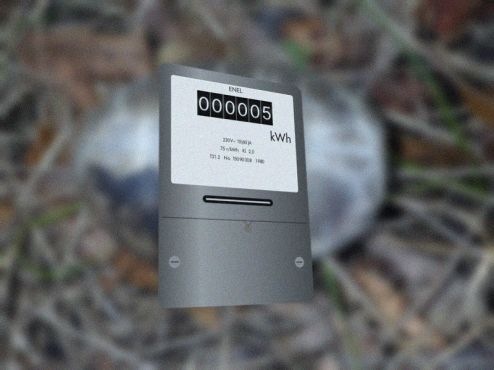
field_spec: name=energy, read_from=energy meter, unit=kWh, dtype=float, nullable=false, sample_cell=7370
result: 5
